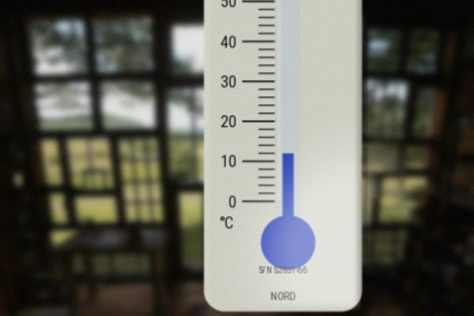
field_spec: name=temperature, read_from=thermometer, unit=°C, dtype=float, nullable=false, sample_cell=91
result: 12
